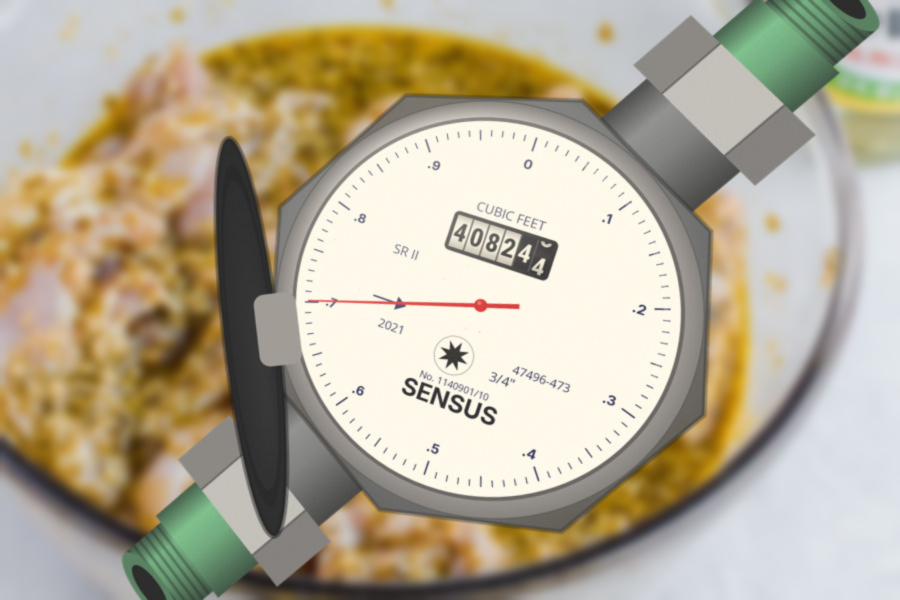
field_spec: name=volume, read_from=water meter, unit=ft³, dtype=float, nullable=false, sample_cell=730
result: 408243.70
